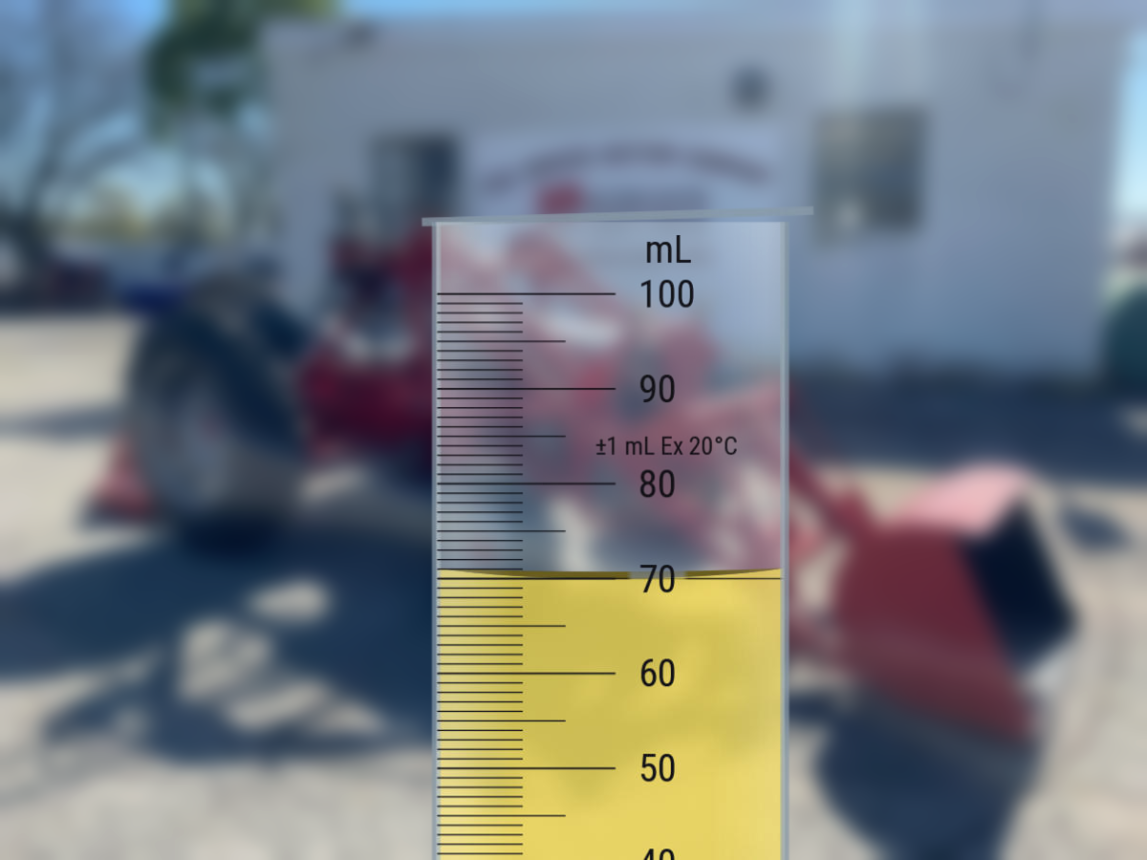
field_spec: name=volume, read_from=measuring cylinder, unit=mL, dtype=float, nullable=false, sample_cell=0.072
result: 70
